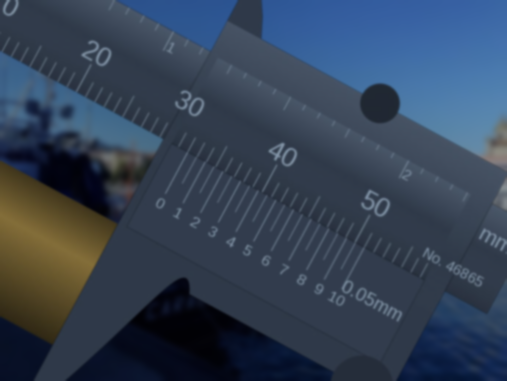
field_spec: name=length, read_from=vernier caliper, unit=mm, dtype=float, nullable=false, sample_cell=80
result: 32.0
